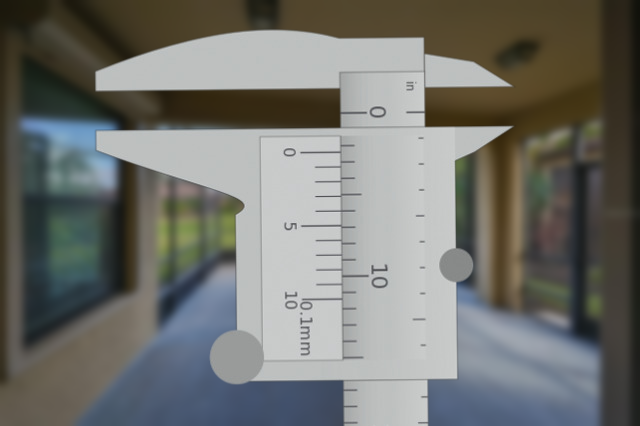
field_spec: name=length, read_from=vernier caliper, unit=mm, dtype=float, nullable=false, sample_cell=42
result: 2.4
